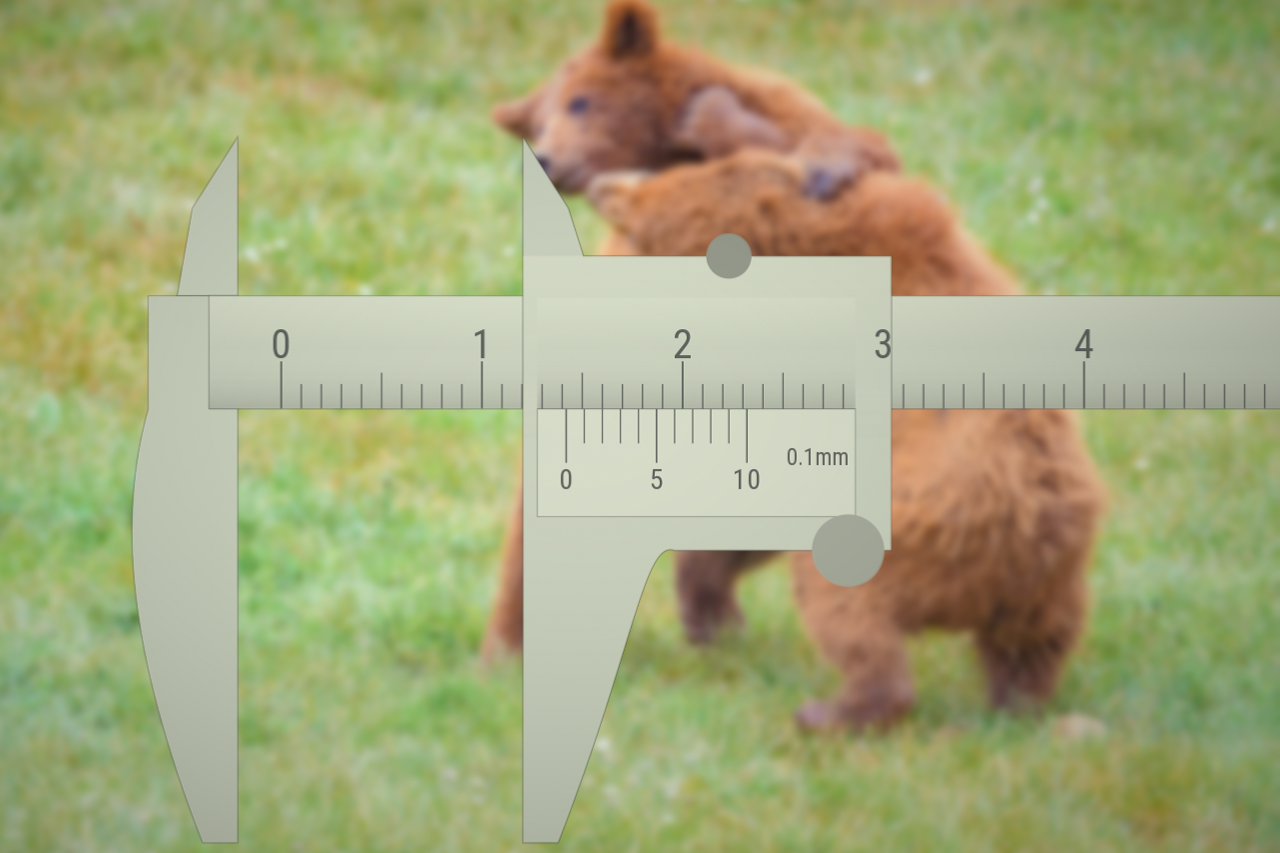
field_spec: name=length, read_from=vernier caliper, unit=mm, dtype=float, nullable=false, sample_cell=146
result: 14.2
